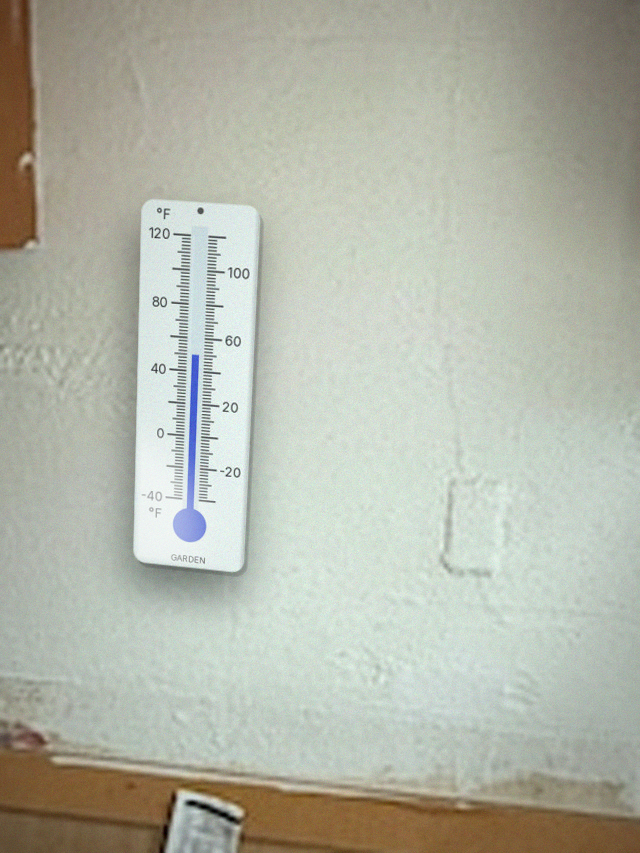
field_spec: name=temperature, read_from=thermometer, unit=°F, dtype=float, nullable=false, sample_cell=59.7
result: 50
